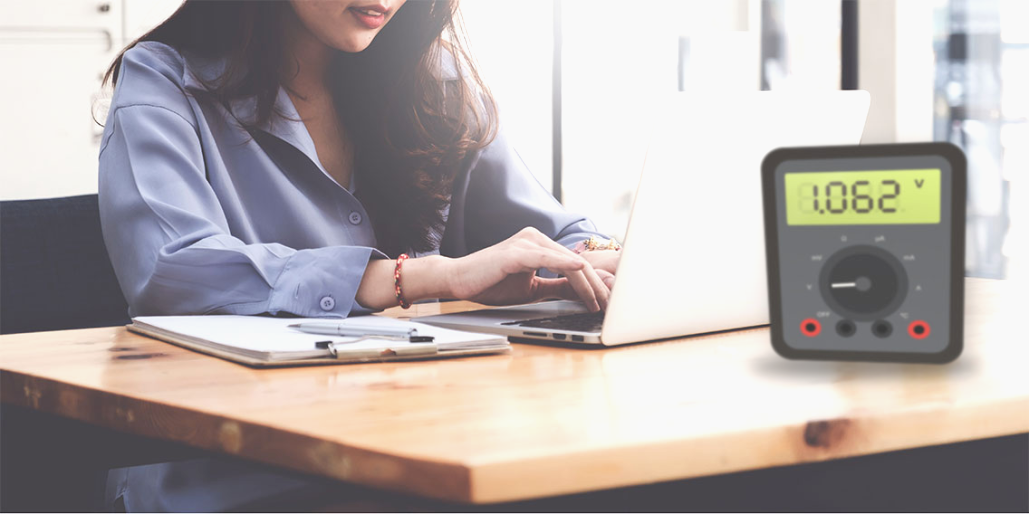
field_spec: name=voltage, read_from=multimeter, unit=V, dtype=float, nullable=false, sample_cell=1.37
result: 1.062
